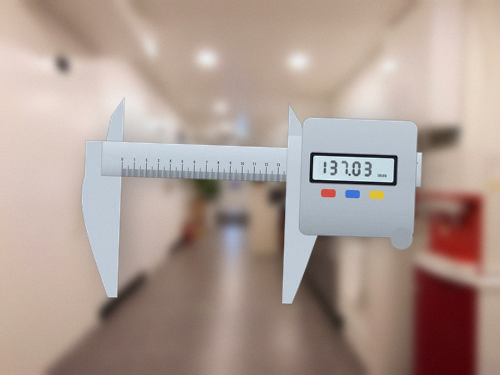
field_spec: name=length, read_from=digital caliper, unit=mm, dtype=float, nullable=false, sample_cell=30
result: 137.03
